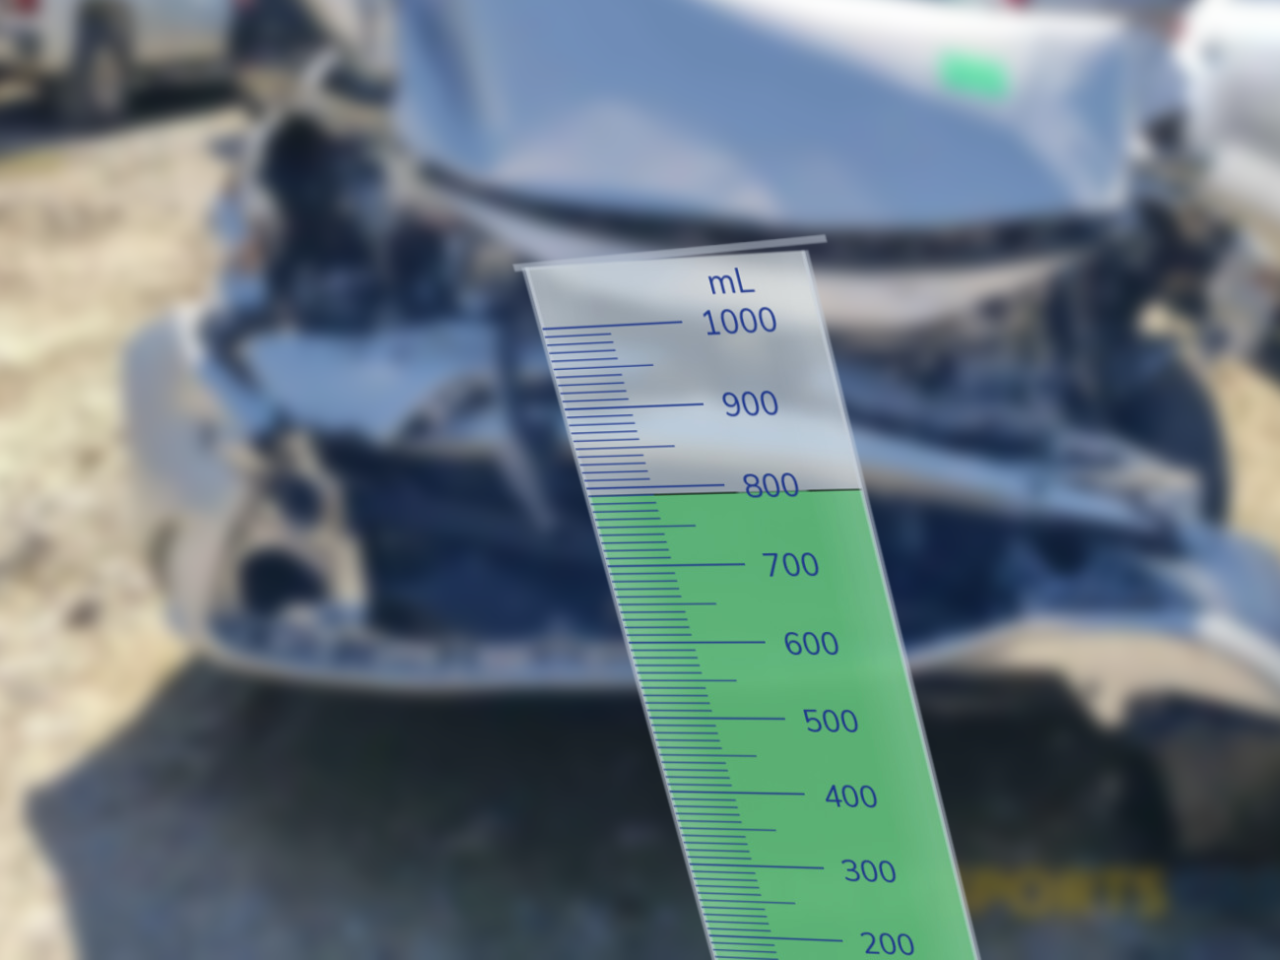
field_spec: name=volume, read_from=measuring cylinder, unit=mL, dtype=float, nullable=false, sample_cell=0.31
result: 790
